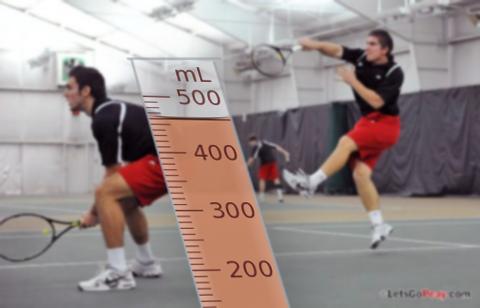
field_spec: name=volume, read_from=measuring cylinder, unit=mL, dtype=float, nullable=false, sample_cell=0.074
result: 460
